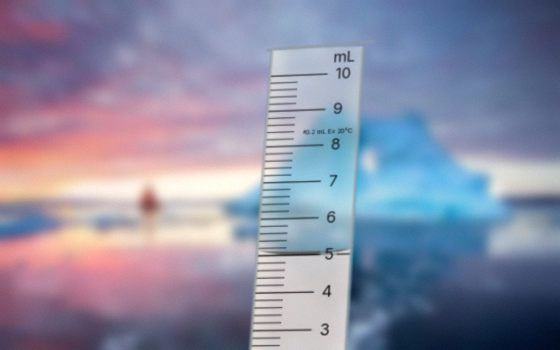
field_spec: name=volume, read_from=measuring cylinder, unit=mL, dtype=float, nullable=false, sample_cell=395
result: 5
